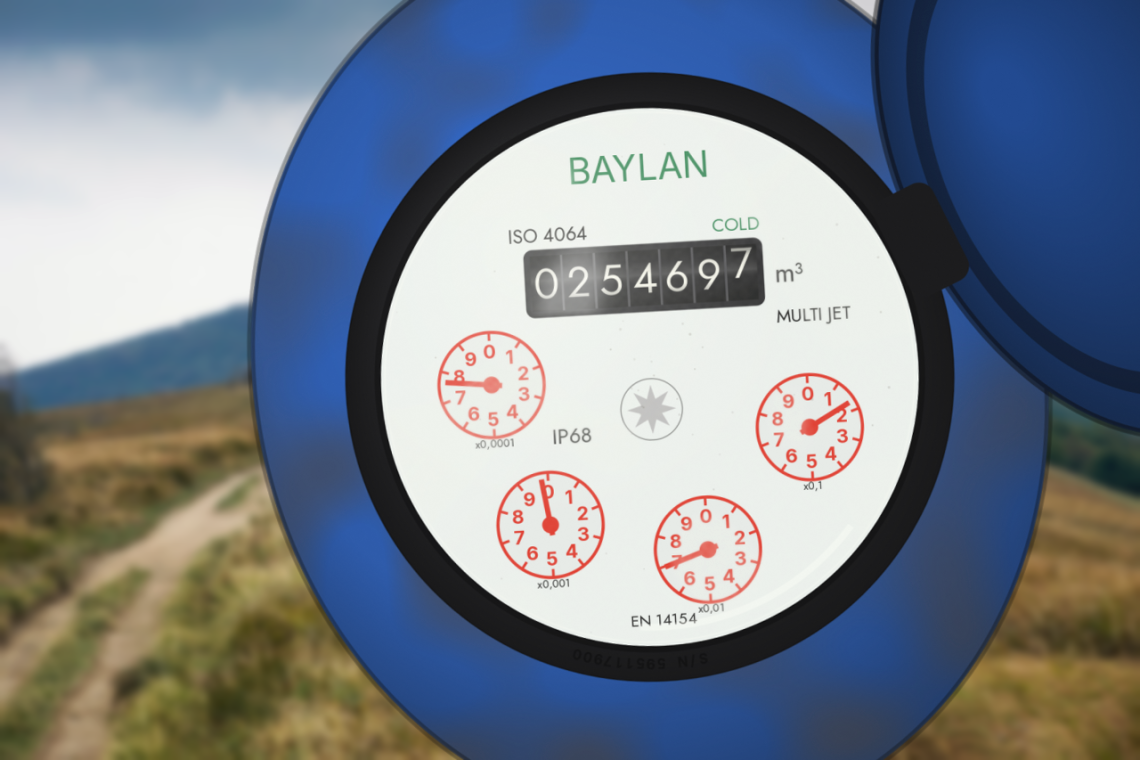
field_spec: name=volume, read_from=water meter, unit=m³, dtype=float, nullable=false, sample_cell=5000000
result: 254697.1697
